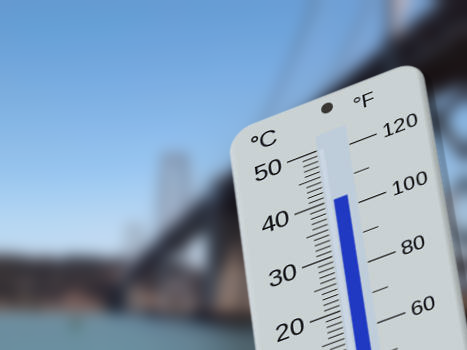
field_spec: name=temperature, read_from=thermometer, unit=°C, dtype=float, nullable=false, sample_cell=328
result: 40
